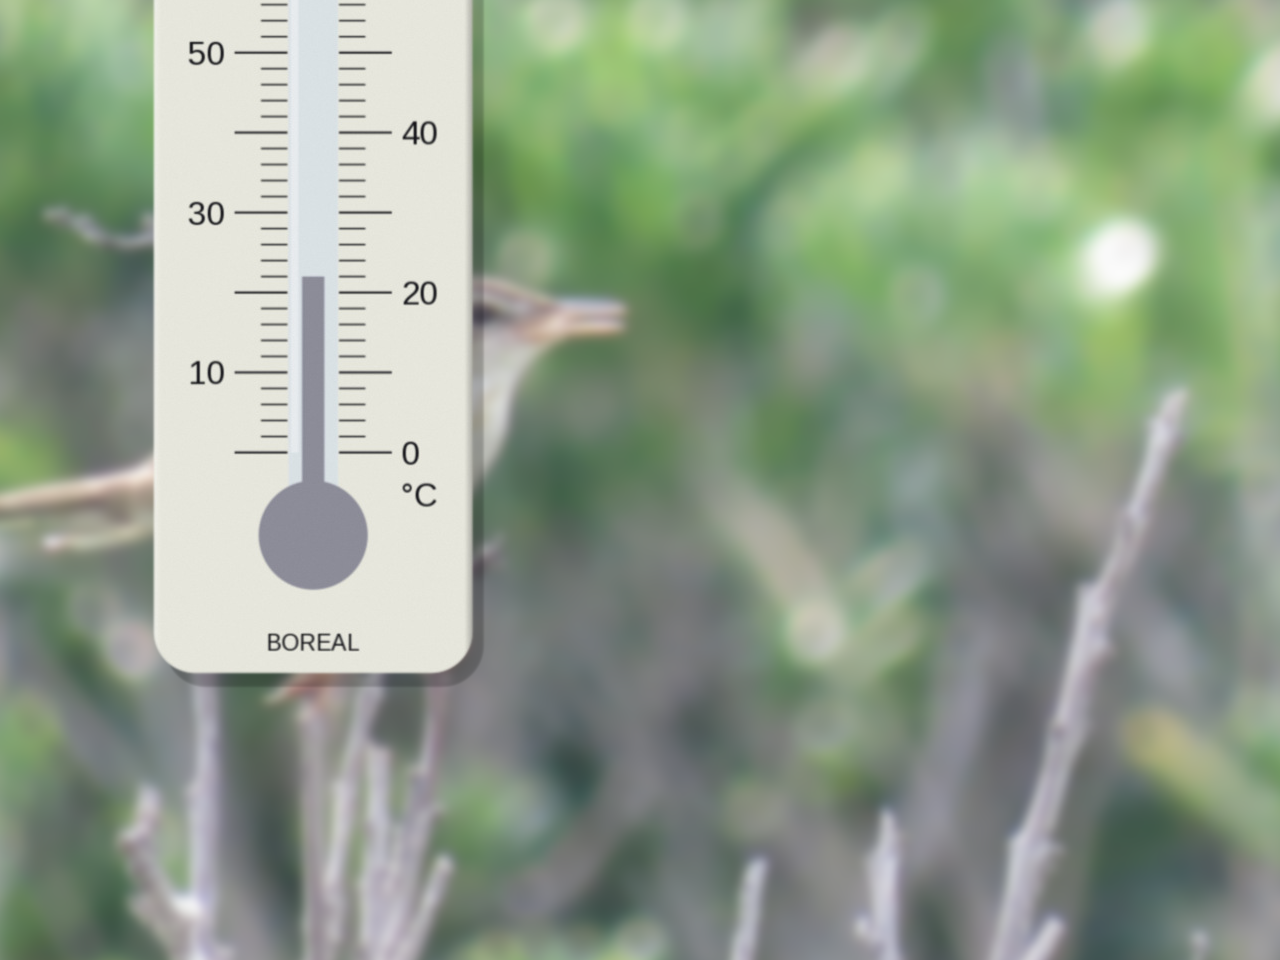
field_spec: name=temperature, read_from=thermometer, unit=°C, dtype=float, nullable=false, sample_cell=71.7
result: 22
